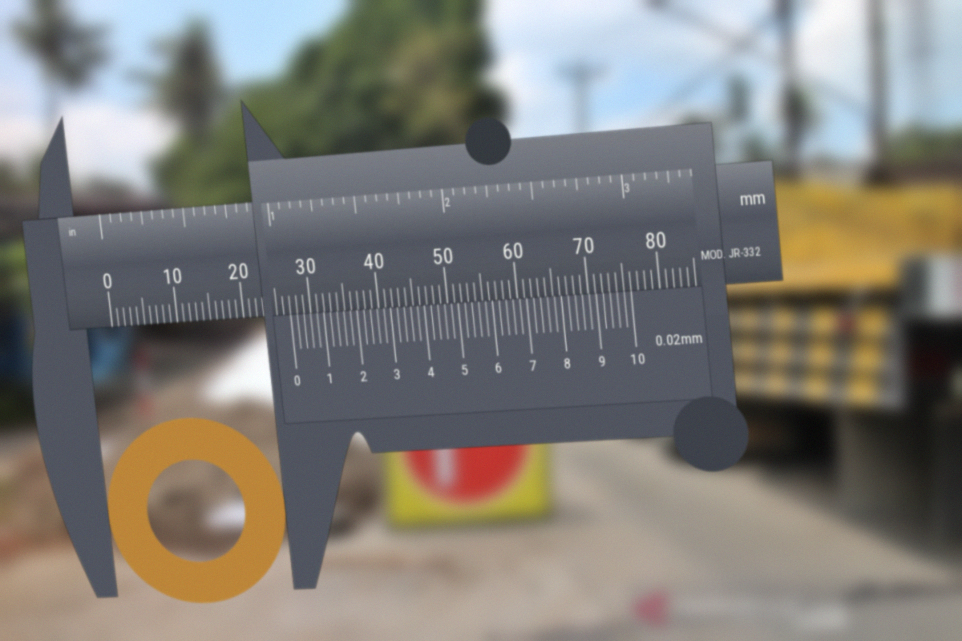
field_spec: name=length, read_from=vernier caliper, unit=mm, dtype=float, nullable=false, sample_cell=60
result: 27.0
